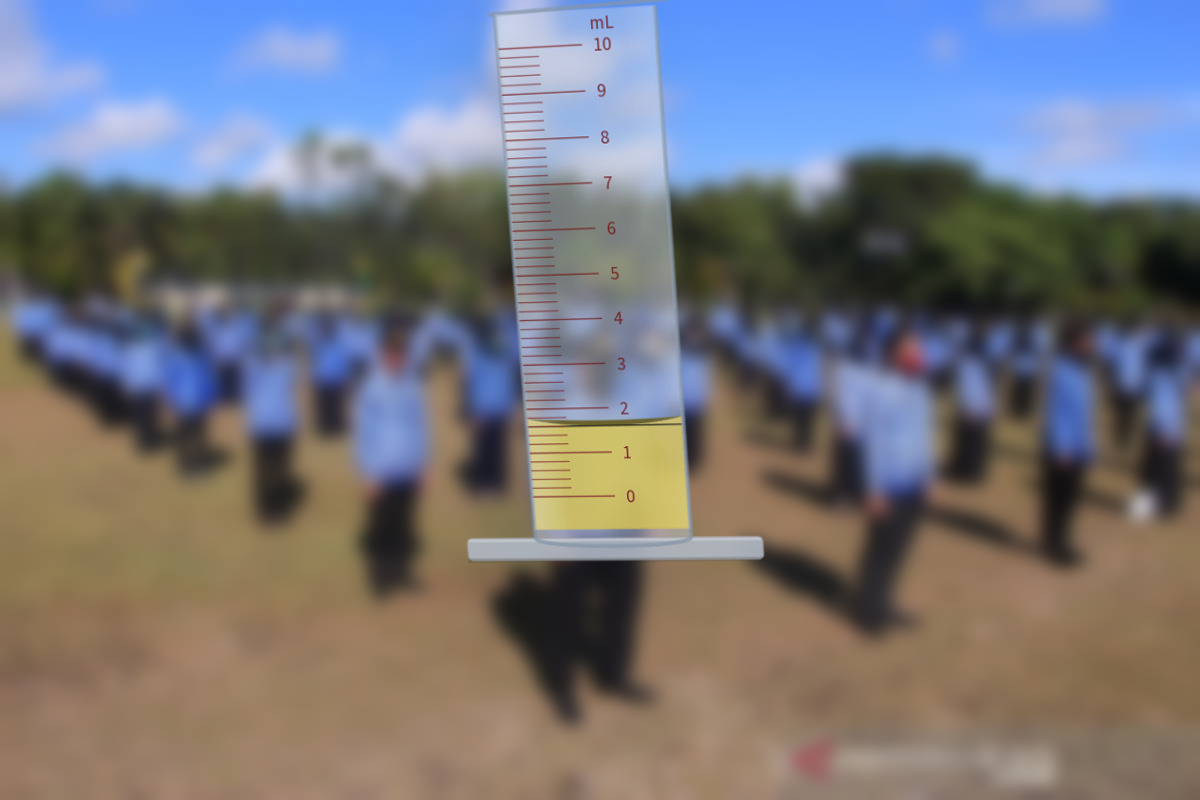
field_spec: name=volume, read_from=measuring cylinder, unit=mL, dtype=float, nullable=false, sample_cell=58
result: 1.6
